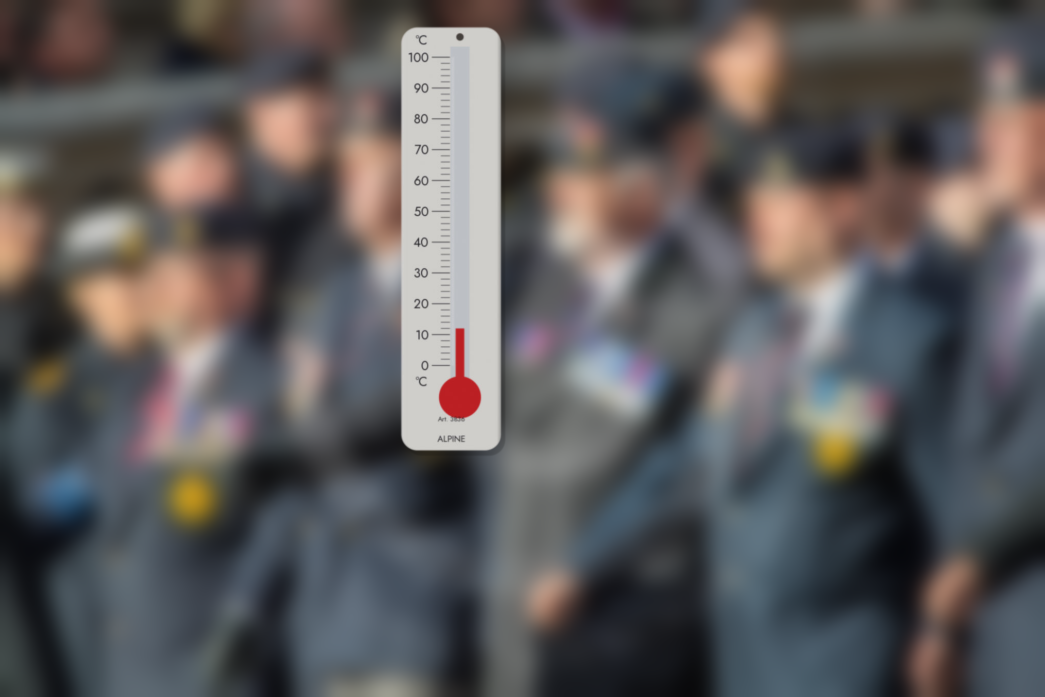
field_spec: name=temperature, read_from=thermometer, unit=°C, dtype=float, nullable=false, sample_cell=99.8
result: 12
